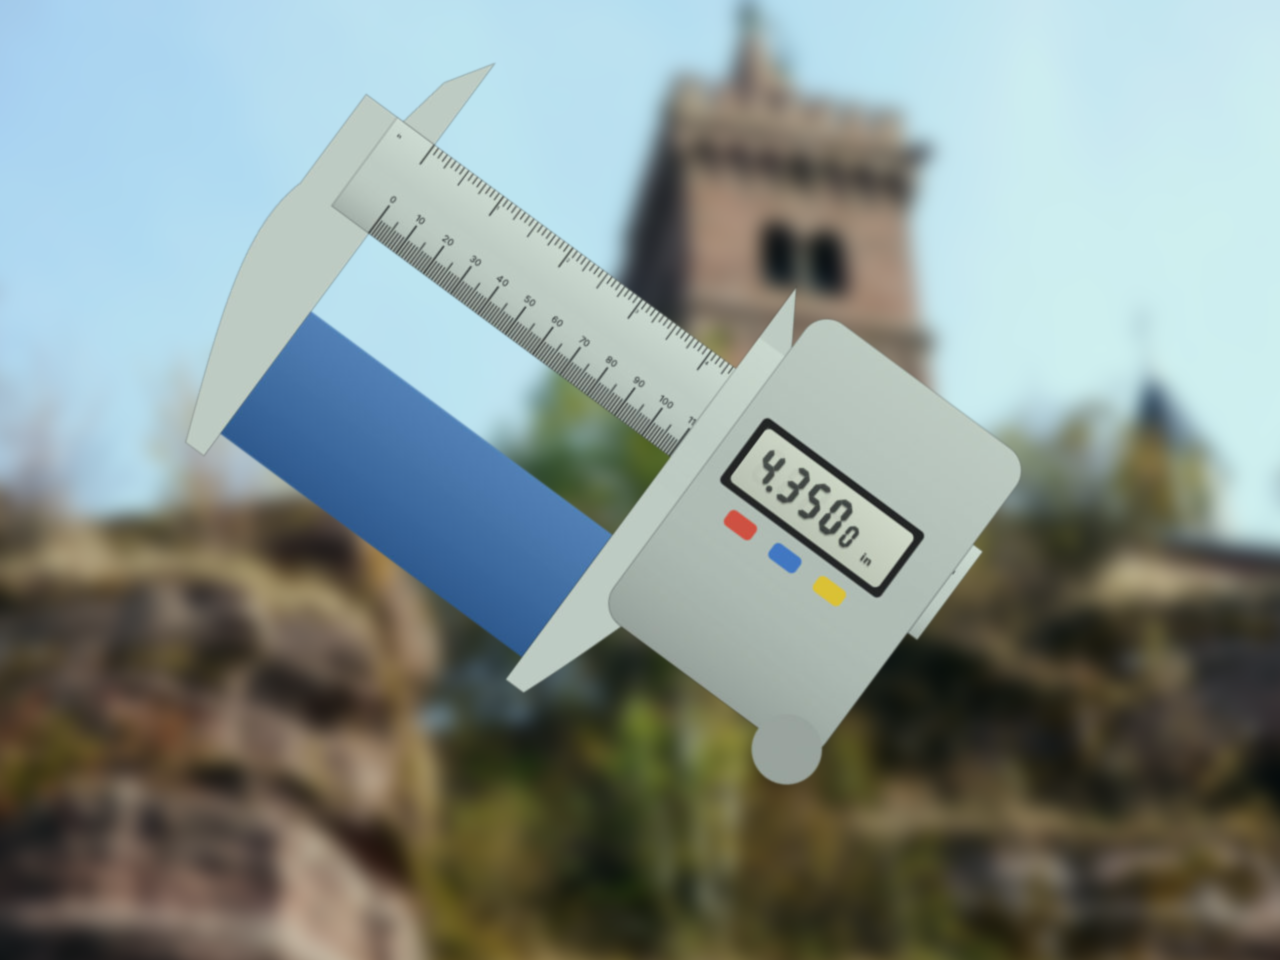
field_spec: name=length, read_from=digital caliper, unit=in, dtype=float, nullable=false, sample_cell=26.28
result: 4.3500
